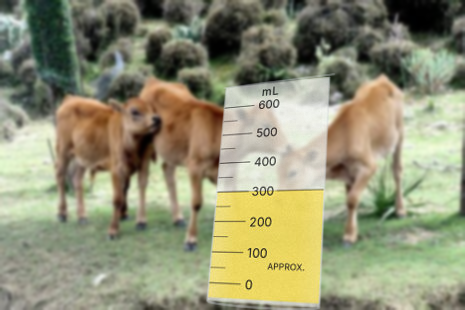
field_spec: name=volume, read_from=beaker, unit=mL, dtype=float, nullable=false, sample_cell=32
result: 300
